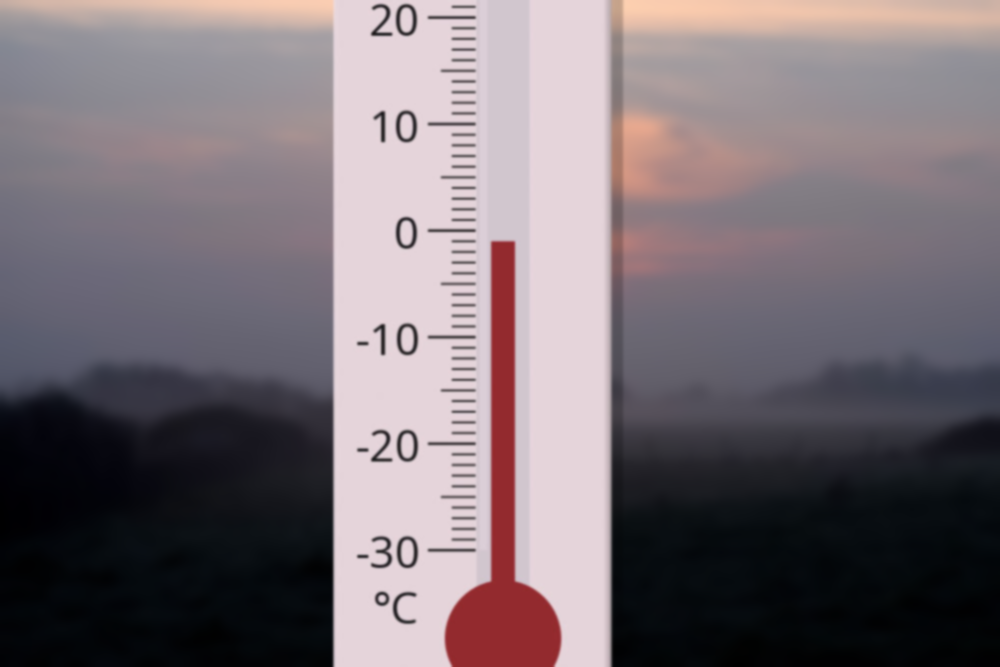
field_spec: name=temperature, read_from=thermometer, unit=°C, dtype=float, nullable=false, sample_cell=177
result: -1
